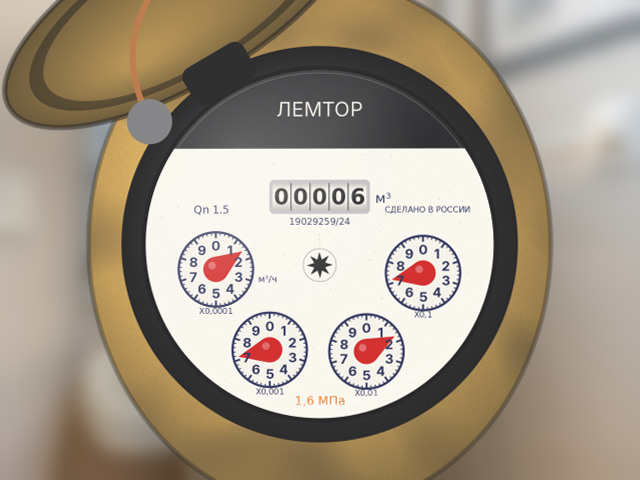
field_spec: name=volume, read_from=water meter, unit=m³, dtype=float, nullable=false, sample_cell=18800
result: 6.7171
